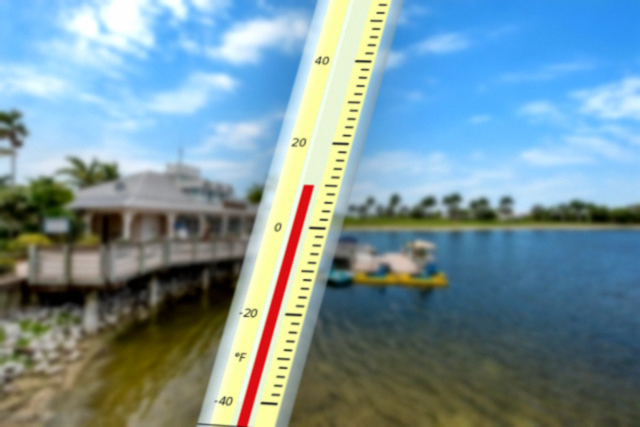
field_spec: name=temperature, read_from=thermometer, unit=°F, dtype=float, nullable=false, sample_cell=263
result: 10
